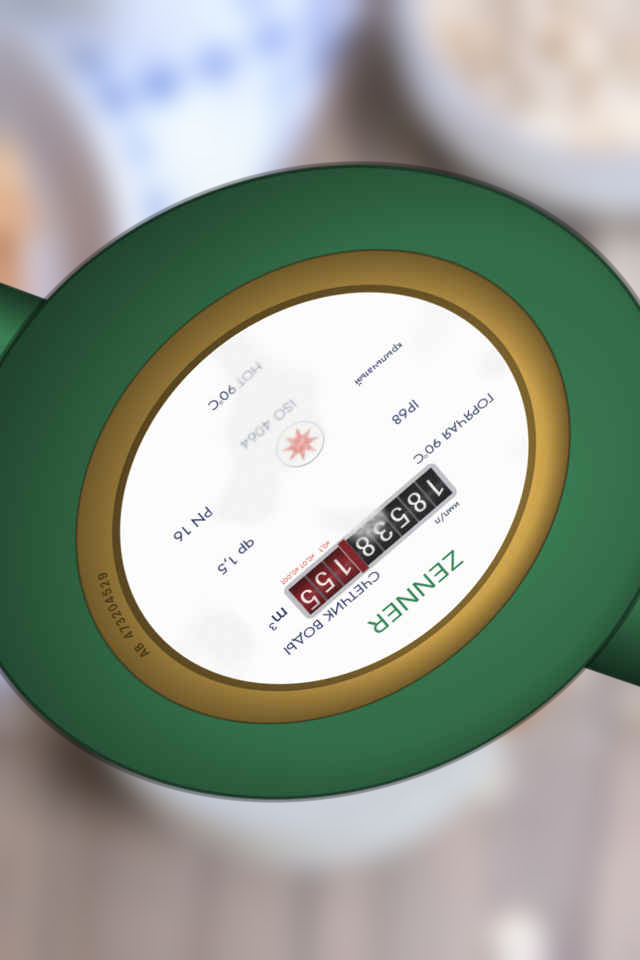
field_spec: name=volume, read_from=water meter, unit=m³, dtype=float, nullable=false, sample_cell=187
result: 18538.155
